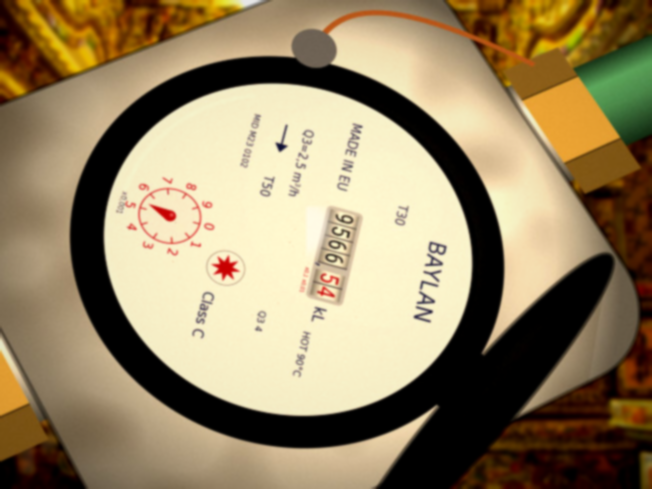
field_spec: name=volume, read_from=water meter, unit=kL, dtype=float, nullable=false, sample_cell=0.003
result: 9566.545
